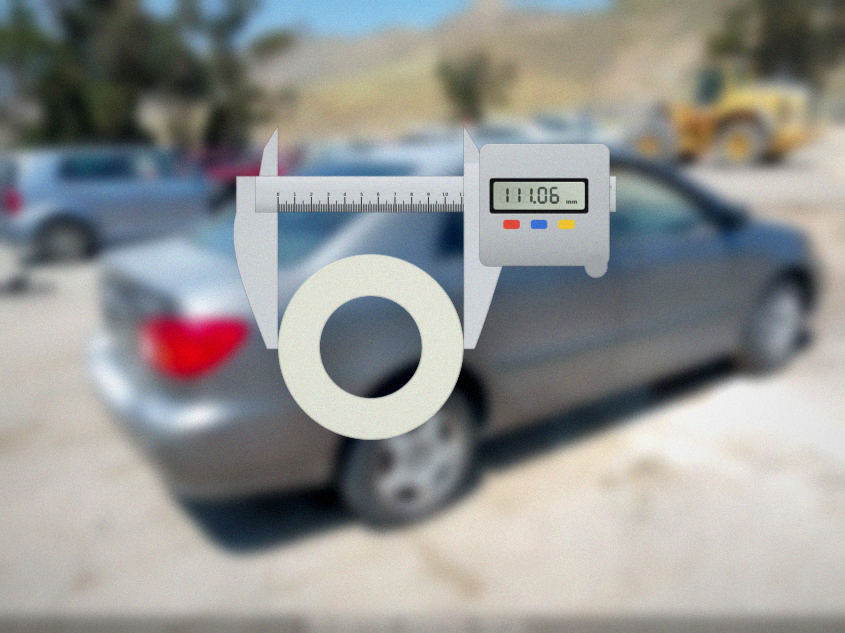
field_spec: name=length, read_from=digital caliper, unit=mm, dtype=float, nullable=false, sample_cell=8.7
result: 111.06
